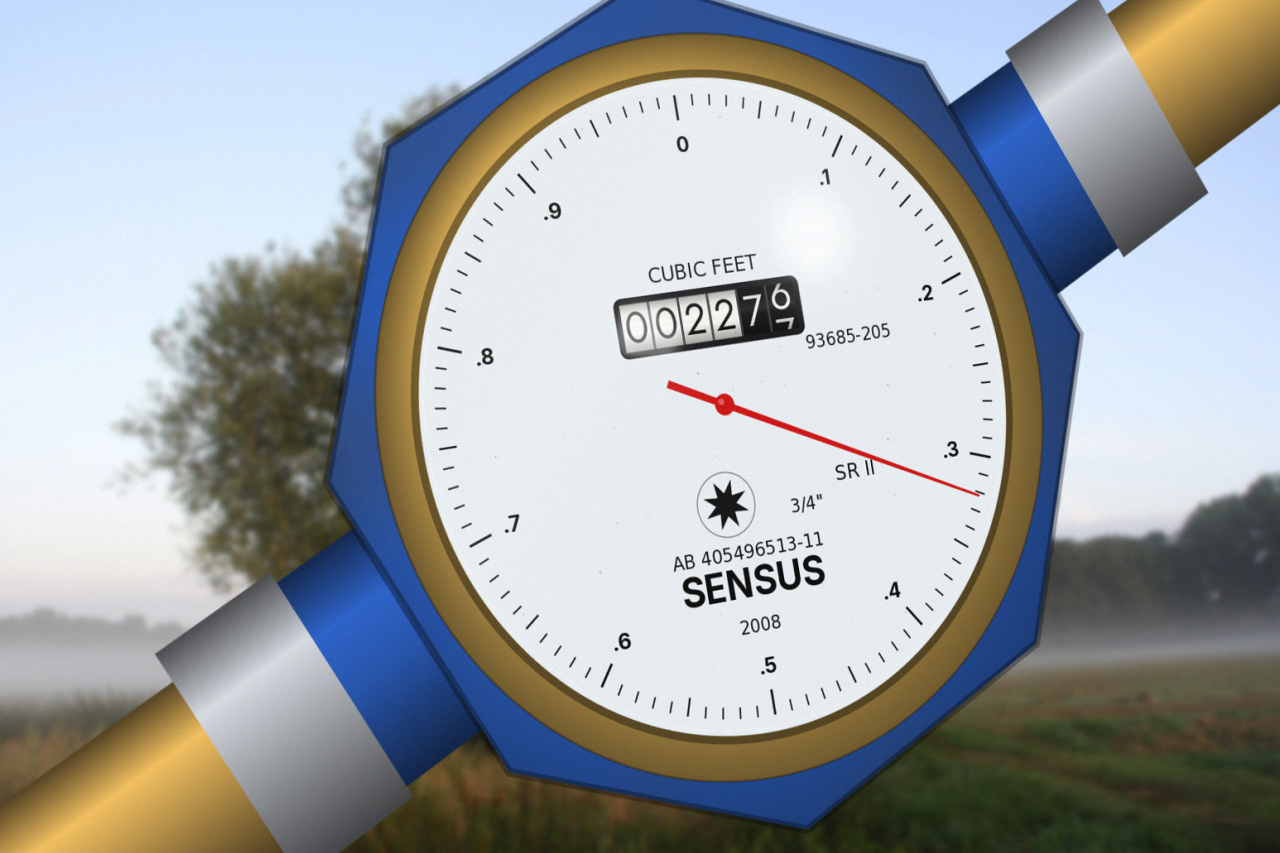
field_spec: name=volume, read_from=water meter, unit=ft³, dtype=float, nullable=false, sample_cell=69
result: 2276.32
